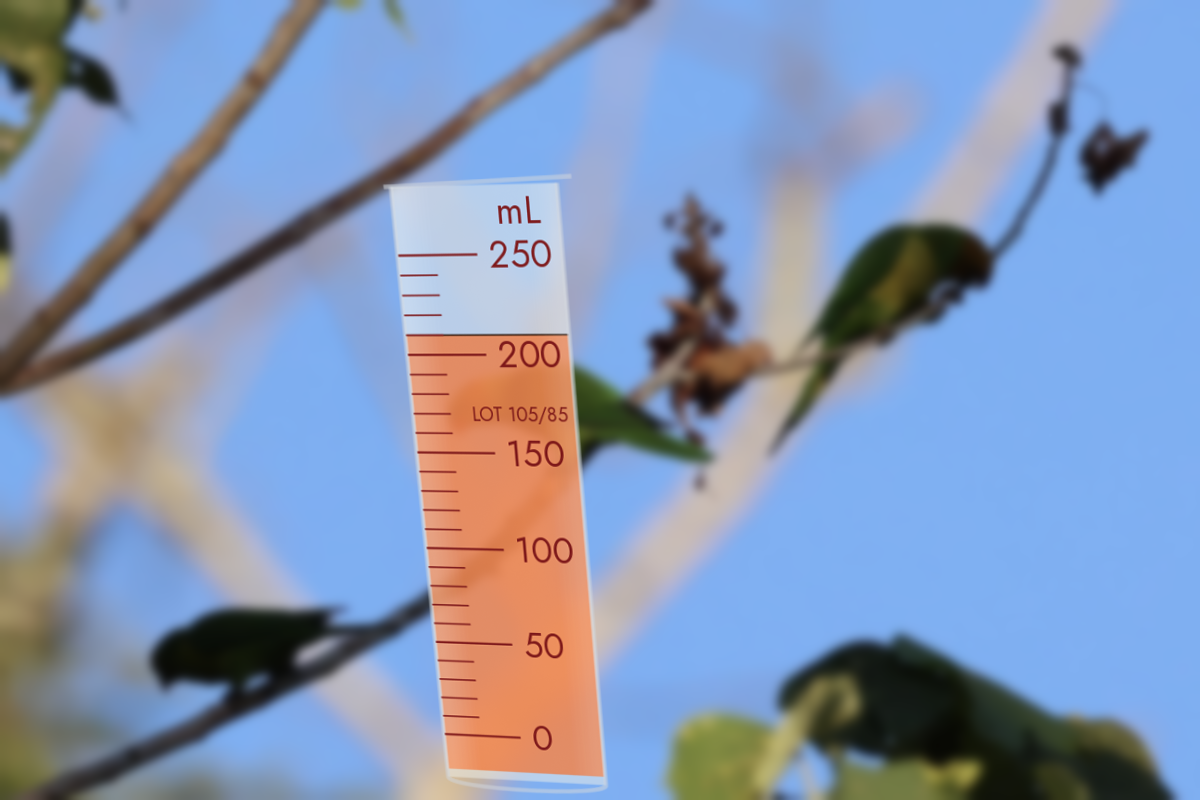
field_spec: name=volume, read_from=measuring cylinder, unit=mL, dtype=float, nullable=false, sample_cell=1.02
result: 210
